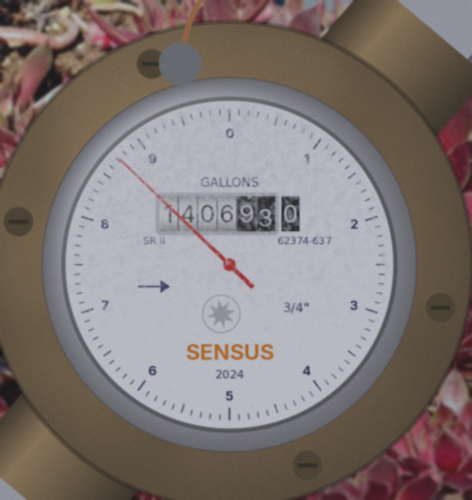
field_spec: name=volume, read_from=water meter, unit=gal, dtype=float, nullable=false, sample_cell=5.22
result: 1406928.7
